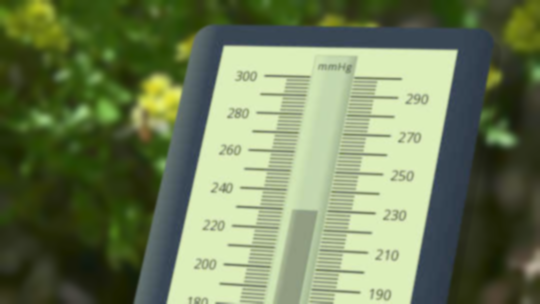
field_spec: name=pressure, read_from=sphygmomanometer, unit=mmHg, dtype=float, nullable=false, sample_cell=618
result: 230
